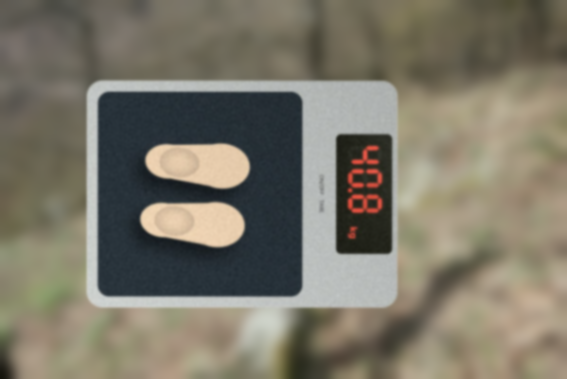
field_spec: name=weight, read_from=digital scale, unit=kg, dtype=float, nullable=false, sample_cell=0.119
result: 40.8
